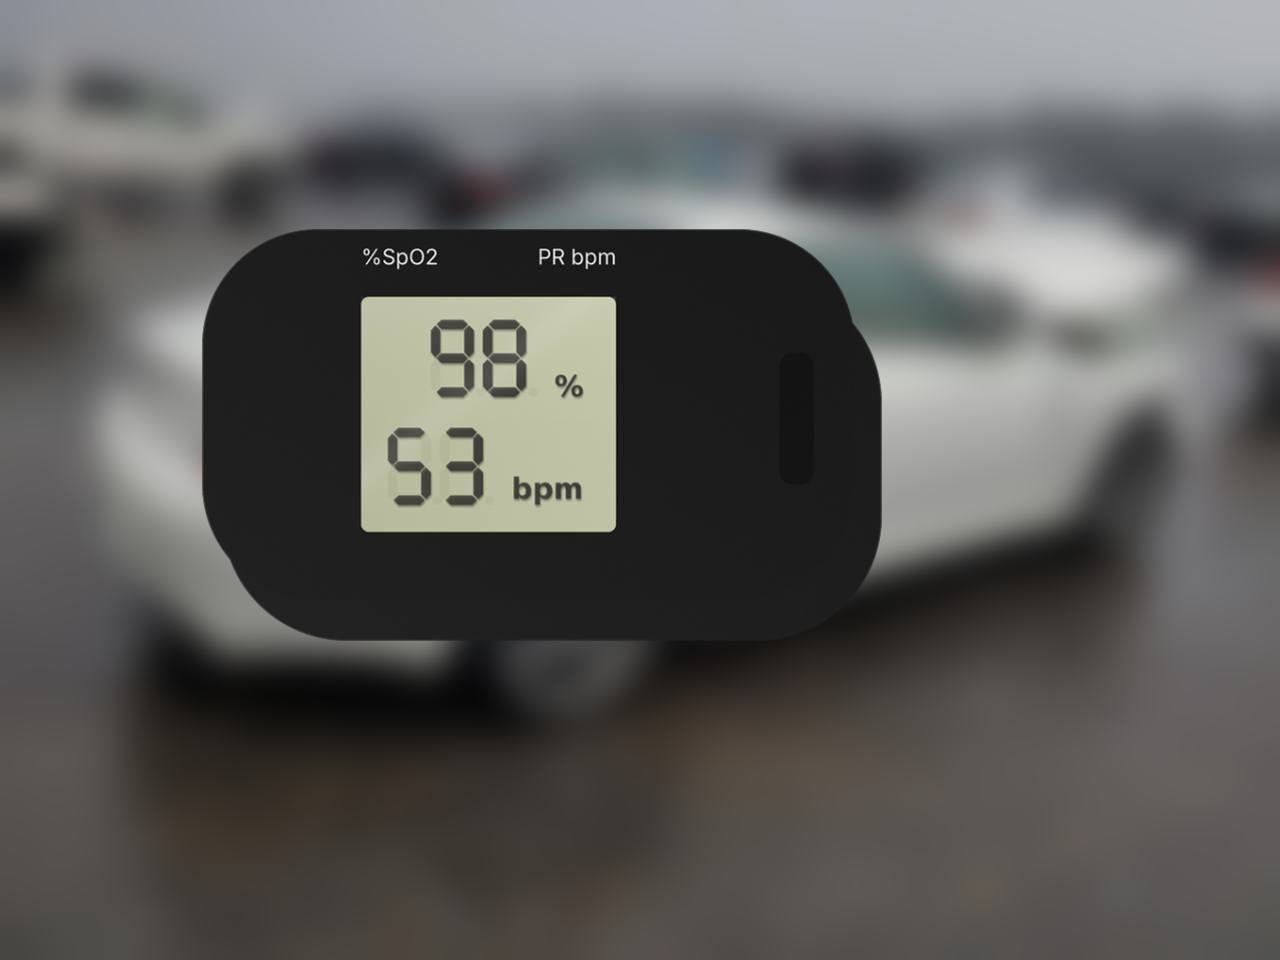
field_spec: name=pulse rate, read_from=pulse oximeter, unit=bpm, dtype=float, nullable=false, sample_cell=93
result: 53
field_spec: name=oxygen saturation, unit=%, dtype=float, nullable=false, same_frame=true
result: 98
